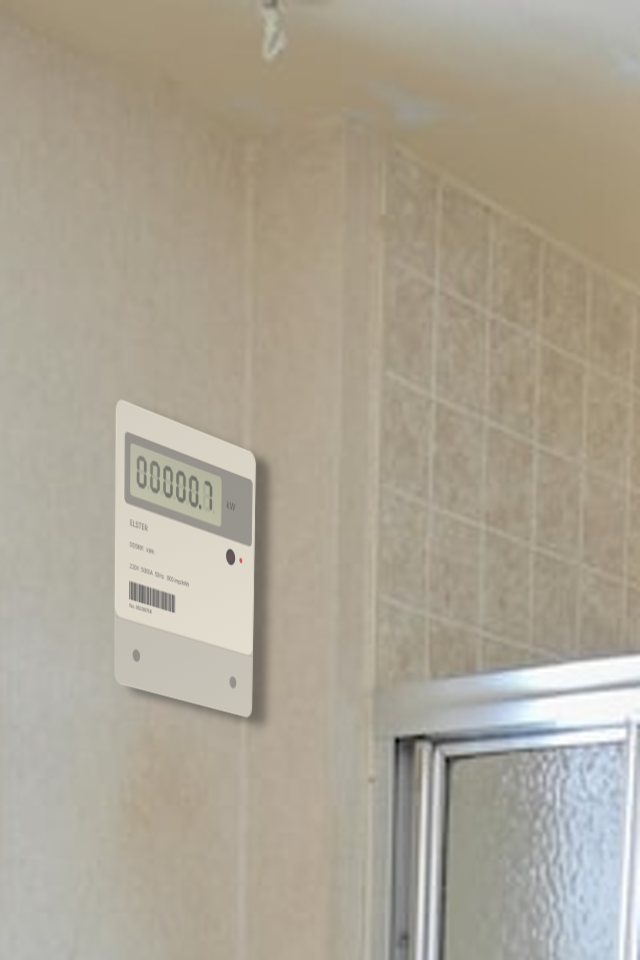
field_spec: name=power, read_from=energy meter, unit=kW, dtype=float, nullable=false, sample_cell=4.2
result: 0.7
